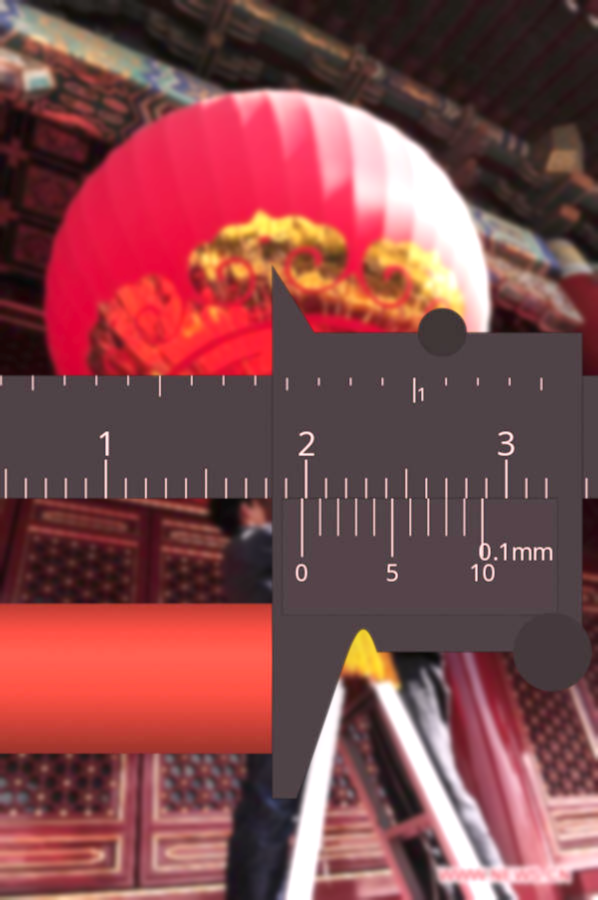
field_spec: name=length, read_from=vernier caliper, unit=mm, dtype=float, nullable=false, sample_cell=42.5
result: 19.8
